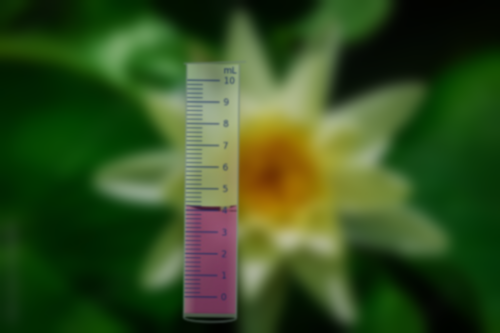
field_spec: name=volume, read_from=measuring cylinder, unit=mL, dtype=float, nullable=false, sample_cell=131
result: 4
